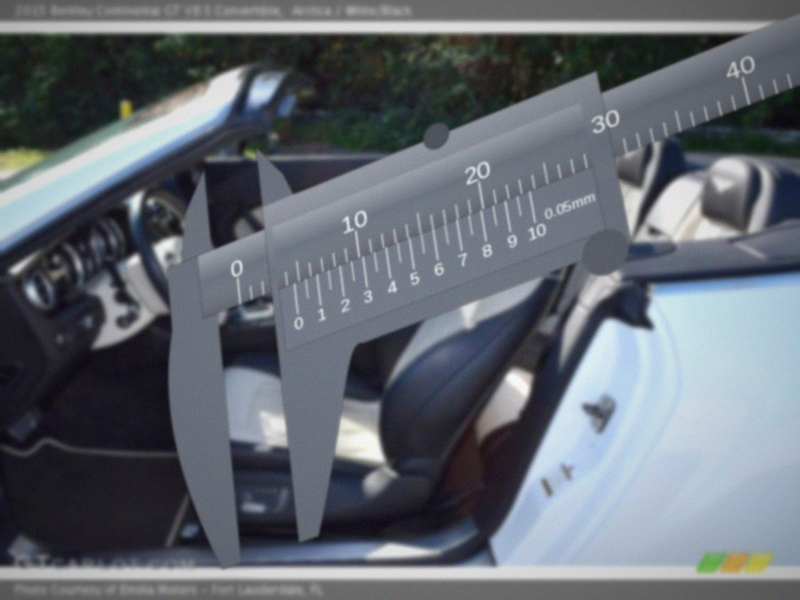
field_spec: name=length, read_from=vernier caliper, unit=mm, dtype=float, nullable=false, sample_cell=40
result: 4.6
